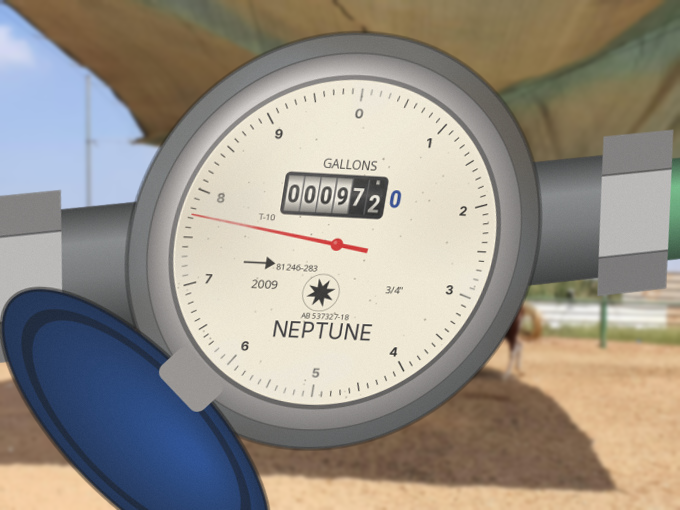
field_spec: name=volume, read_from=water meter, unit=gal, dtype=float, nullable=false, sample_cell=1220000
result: 9717.7
